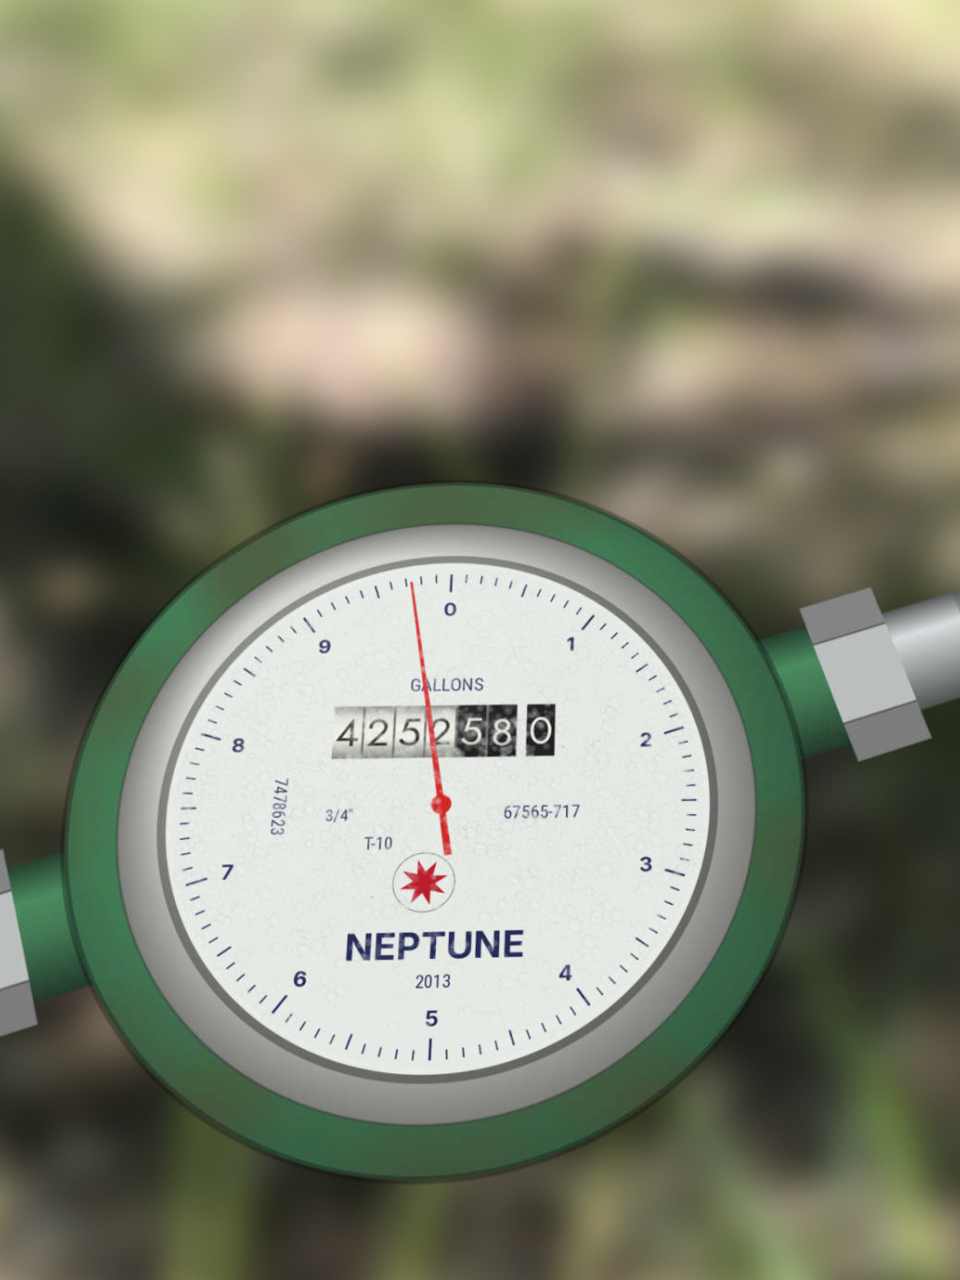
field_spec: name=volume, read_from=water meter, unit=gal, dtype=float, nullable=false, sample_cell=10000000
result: 4252579.7
